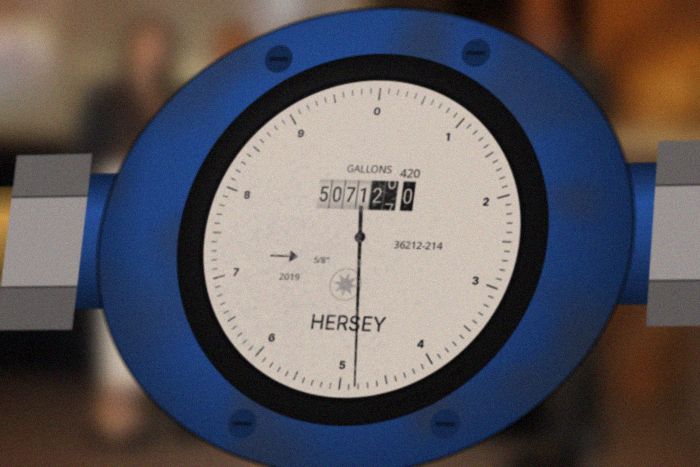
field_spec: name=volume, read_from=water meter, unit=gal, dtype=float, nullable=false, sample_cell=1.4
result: 5071264.8
